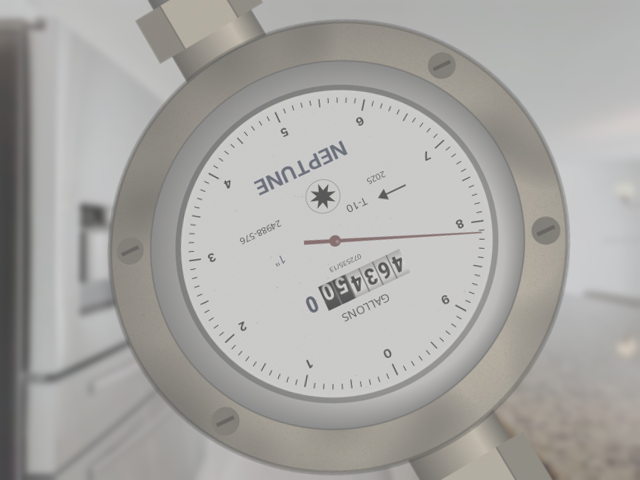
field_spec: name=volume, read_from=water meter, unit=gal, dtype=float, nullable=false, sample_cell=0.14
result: 4634498.1
